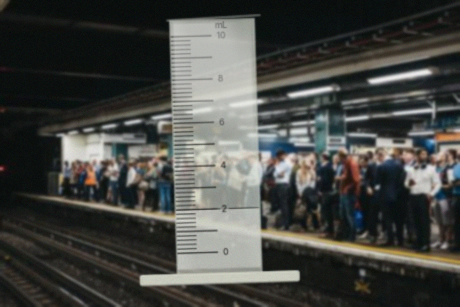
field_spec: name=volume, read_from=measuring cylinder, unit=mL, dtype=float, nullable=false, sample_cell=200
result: 2
